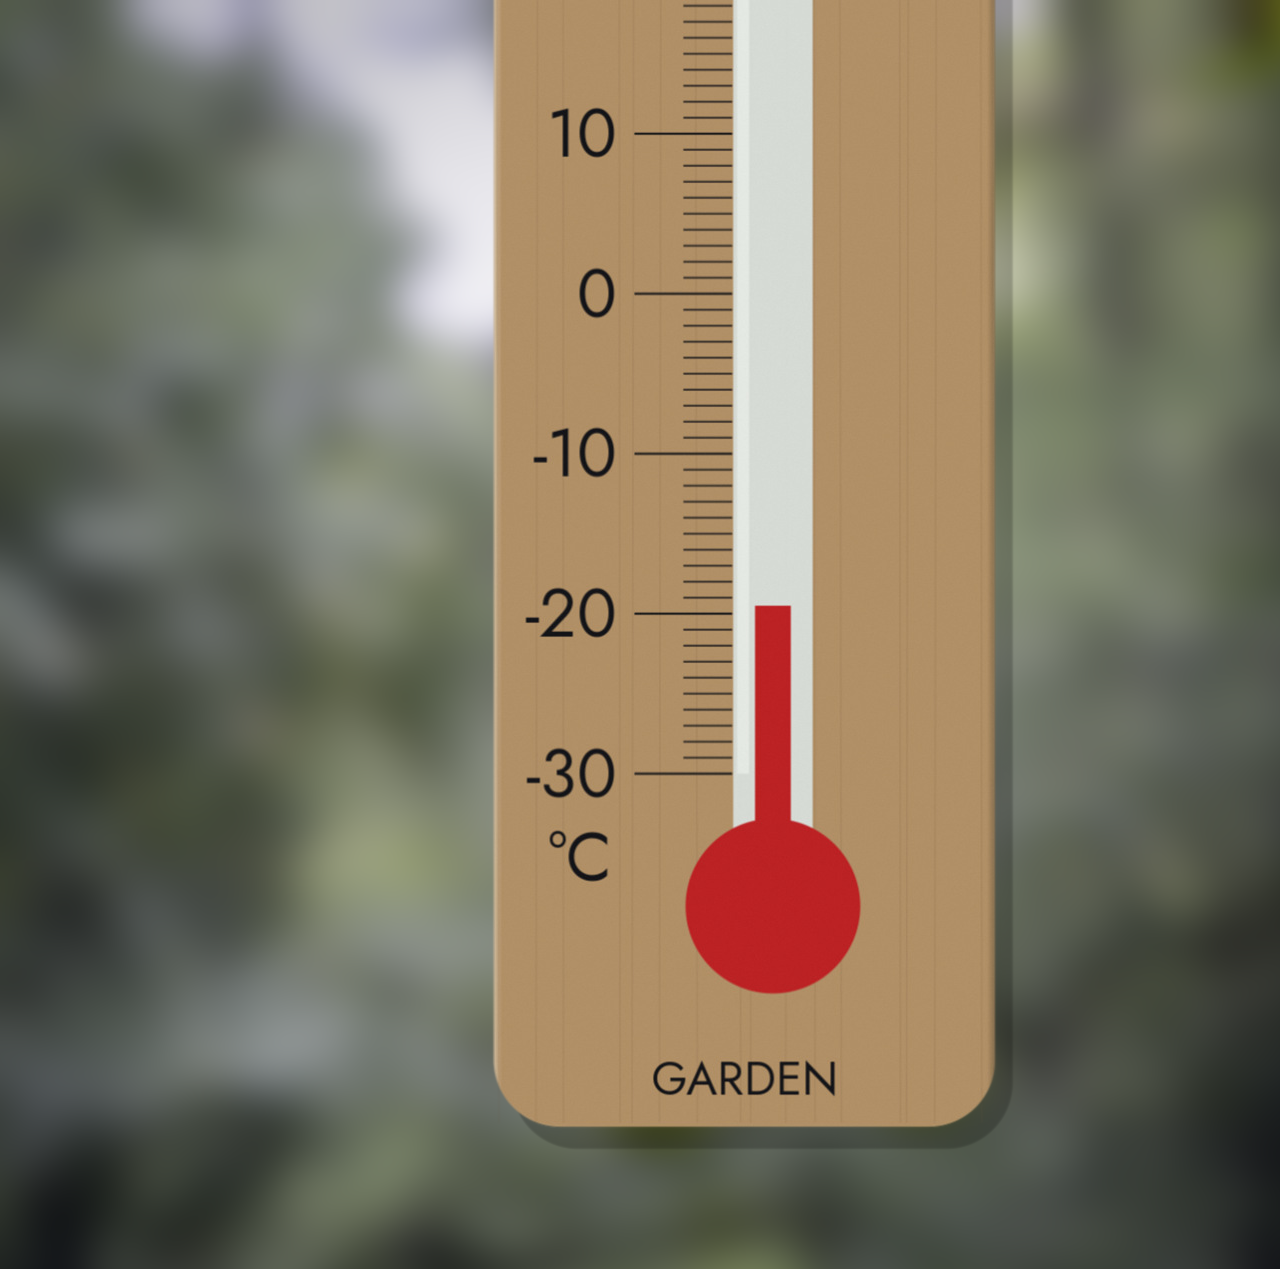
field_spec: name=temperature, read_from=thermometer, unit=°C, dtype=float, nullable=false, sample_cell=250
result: -19.5
